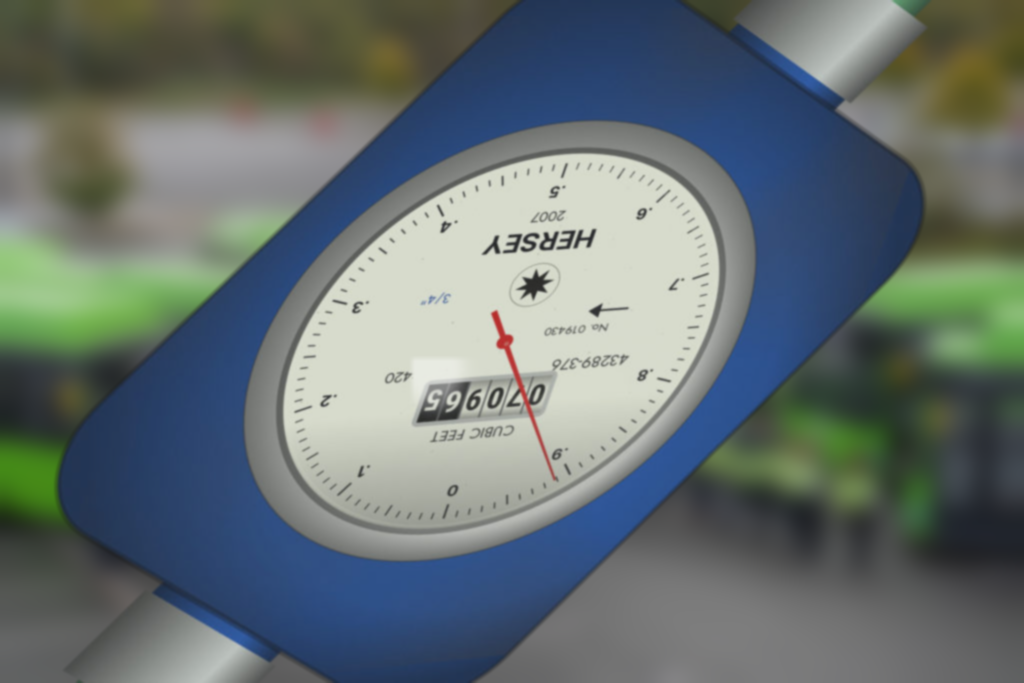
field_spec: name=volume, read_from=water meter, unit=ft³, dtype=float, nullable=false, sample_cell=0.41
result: 70964.91
